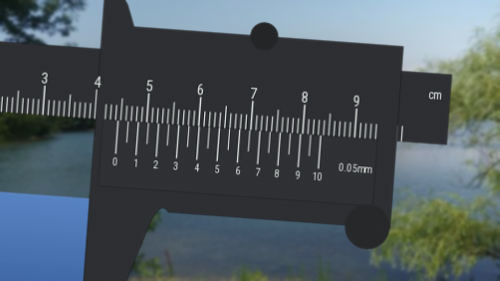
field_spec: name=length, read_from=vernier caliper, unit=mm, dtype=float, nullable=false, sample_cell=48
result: 44.5
